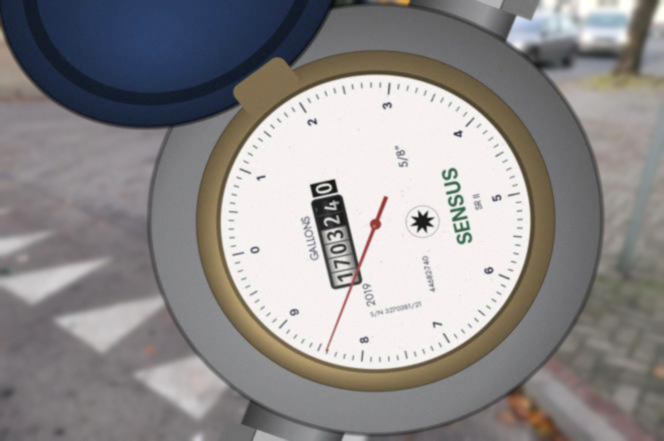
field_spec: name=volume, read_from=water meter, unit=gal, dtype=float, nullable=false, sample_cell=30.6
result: 1703238.4
